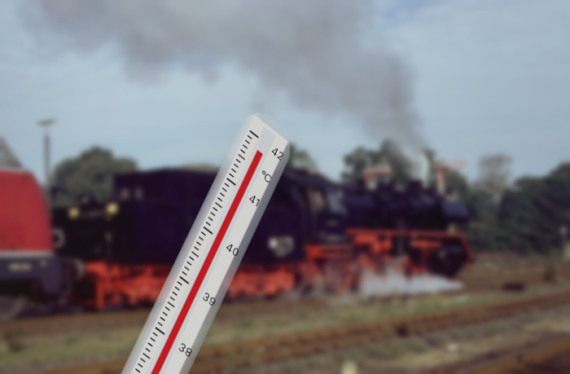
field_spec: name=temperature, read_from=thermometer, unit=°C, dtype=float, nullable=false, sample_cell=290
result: 41.8
